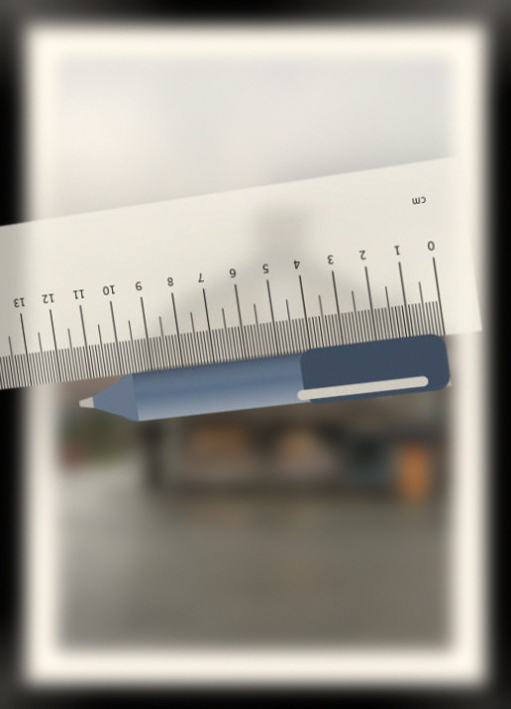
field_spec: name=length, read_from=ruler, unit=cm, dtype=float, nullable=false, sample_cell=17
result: 11.5
